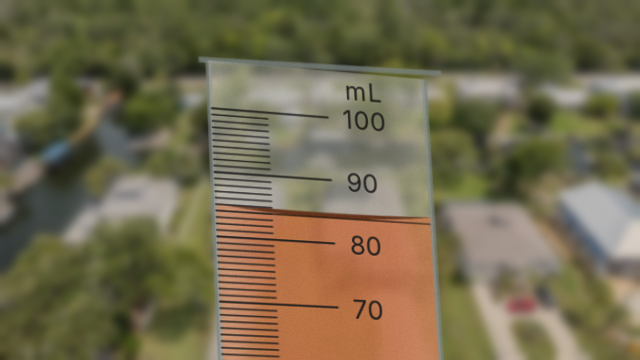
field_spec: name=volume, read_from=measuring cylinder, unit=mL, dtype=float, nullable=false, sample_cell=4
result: 84
